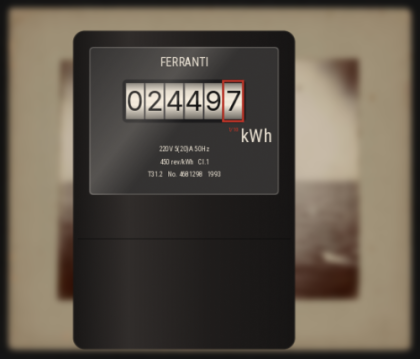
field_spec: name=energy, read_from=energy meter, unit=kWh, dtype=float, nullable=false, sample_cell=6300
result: 2449.7
